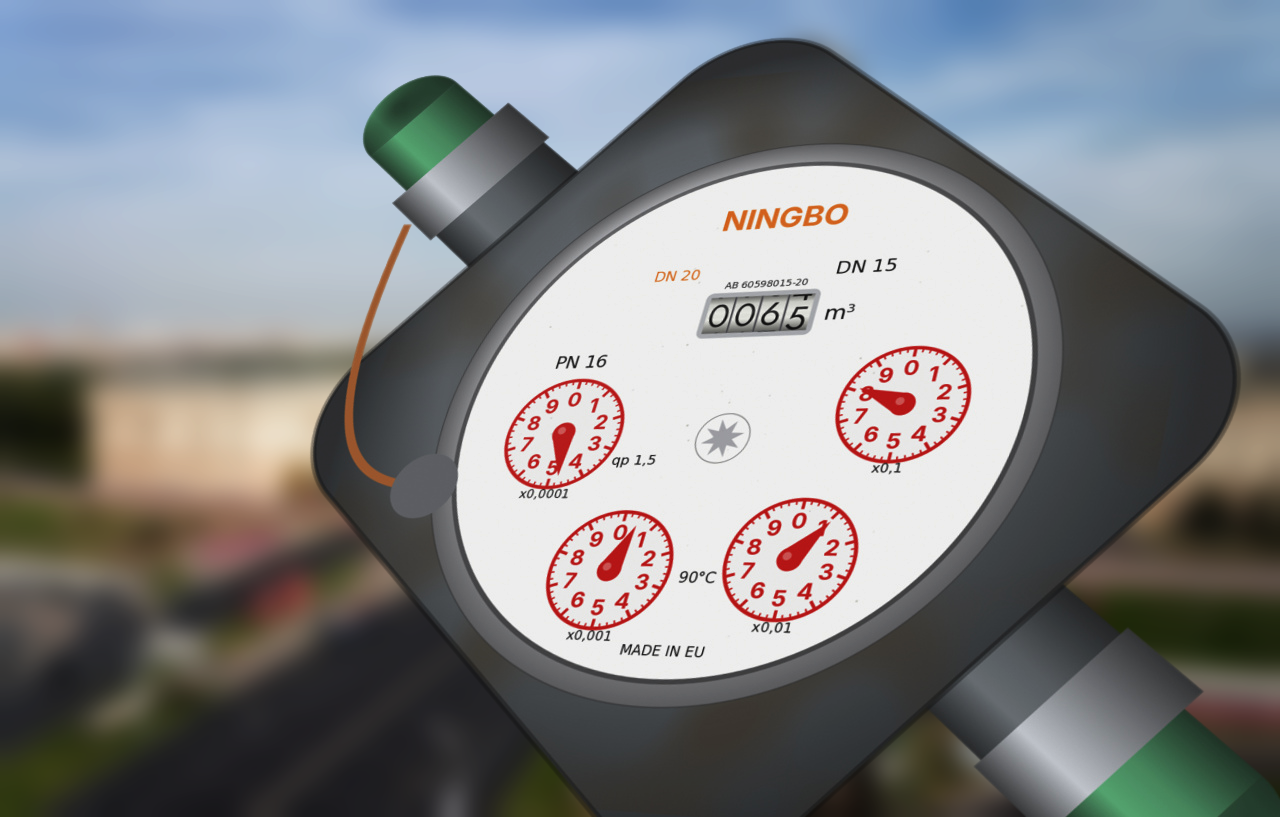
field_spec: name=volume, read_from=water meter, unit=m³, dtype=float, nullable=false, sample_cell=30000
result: 64.8104
